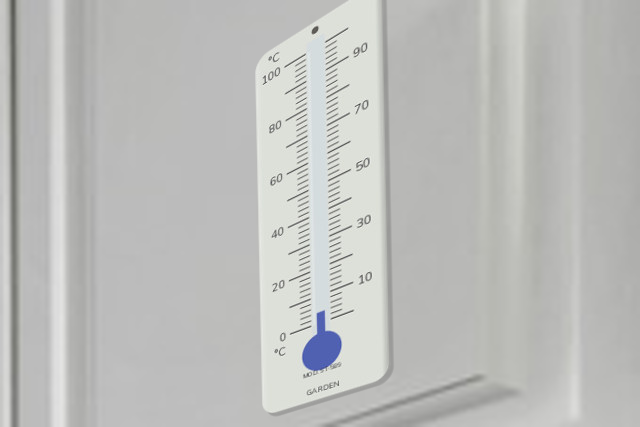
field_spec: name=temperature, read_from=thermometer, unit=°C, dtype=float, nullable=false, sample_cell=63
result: 4
